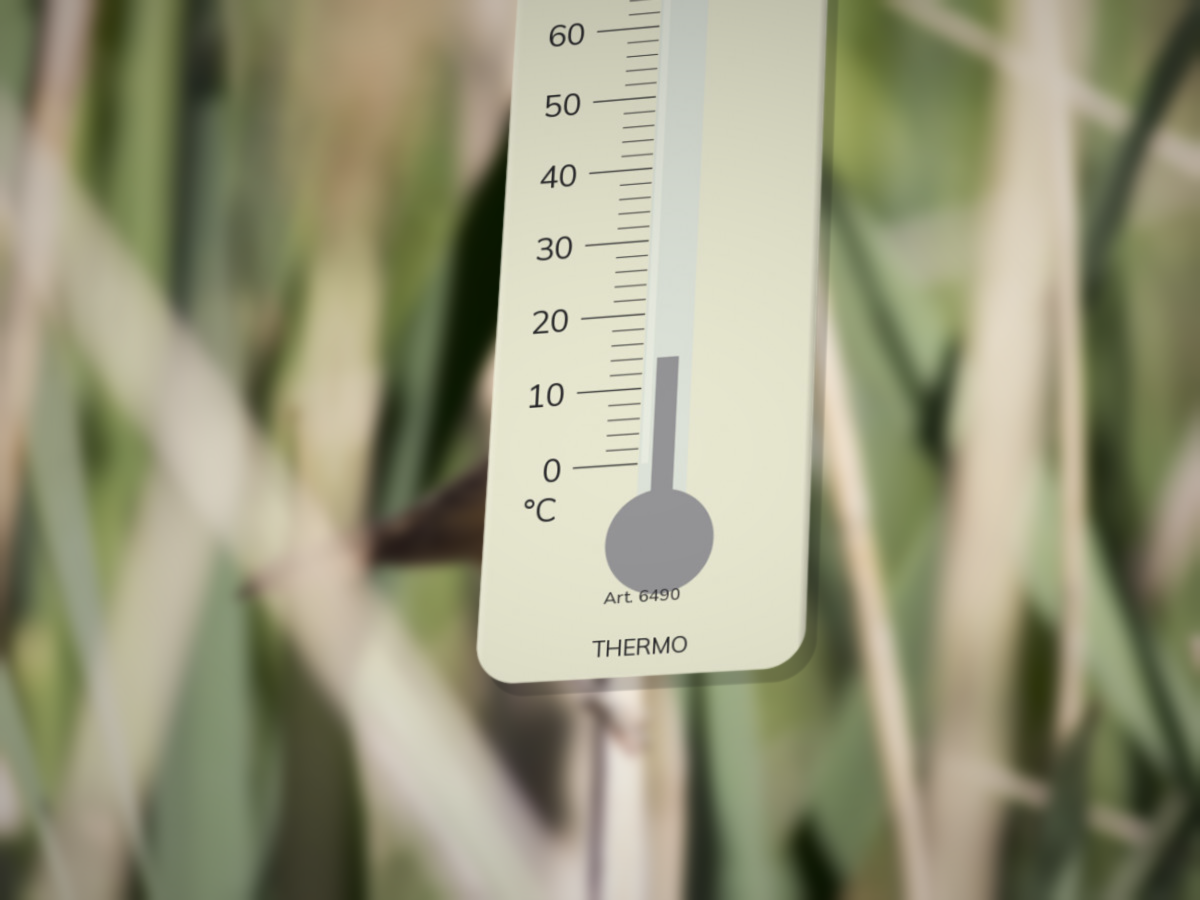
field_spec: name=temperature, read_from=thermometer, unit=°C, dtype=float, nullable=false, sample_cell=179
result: 14
